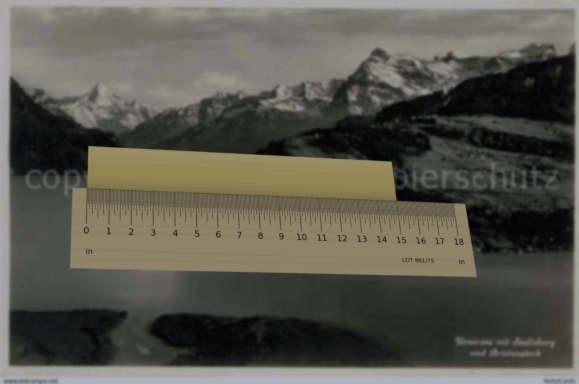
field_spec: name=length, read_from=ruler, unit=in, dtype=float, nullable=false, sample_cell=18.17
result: 15
